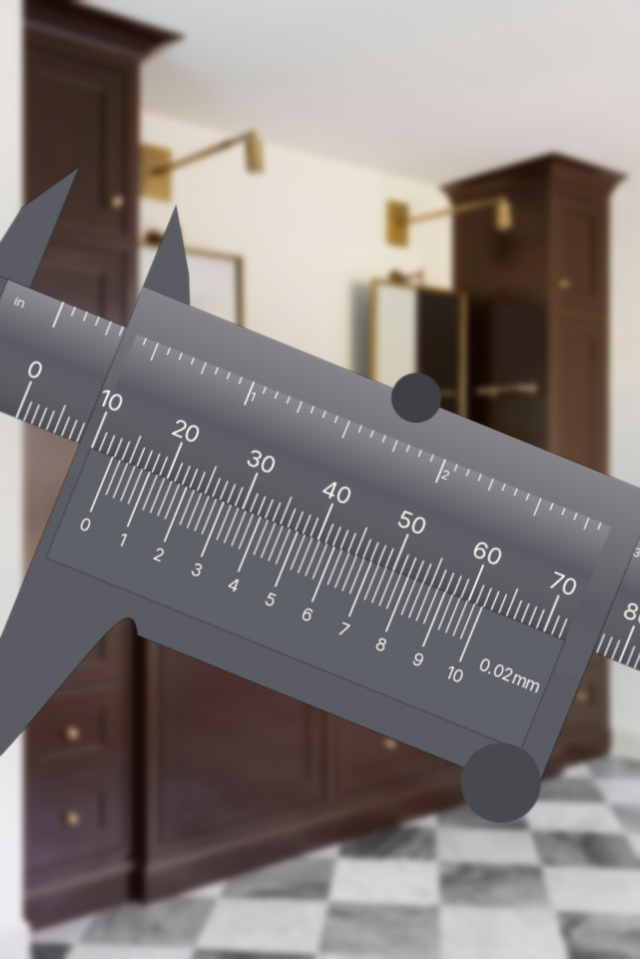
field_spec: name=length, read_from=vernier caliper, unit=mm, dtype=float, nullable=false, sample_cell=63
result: 12.8
